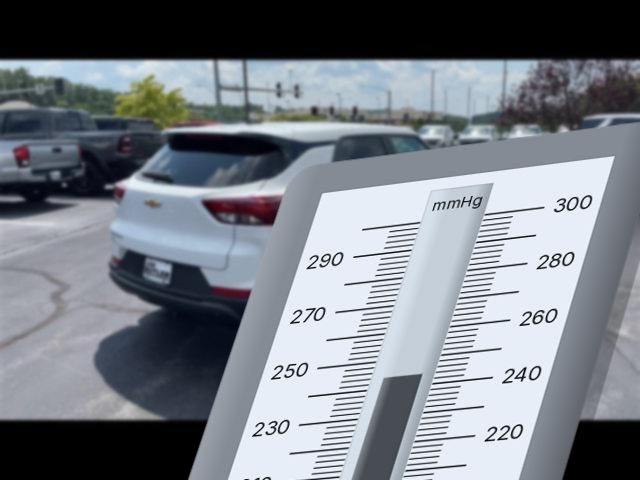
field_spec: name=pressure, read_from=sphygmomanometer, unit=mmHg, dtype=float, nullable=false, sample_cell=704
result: 244
